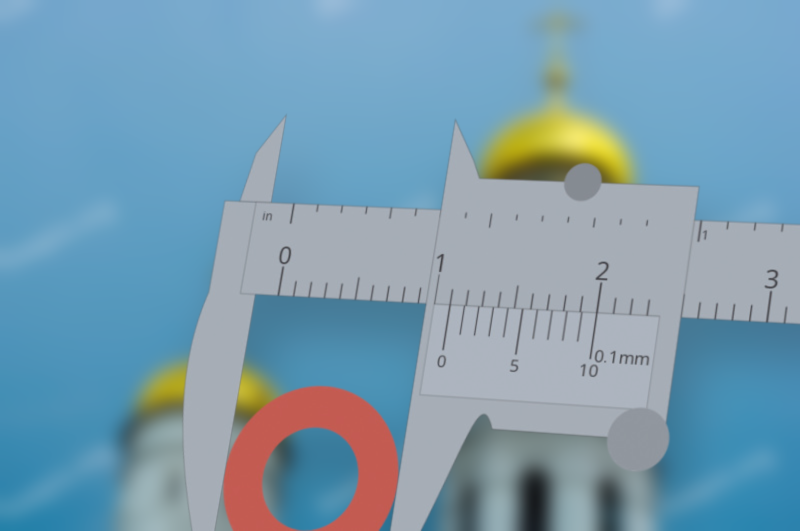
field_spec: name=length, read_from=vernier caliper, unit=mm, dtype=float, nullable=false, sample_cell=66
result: 11.0
